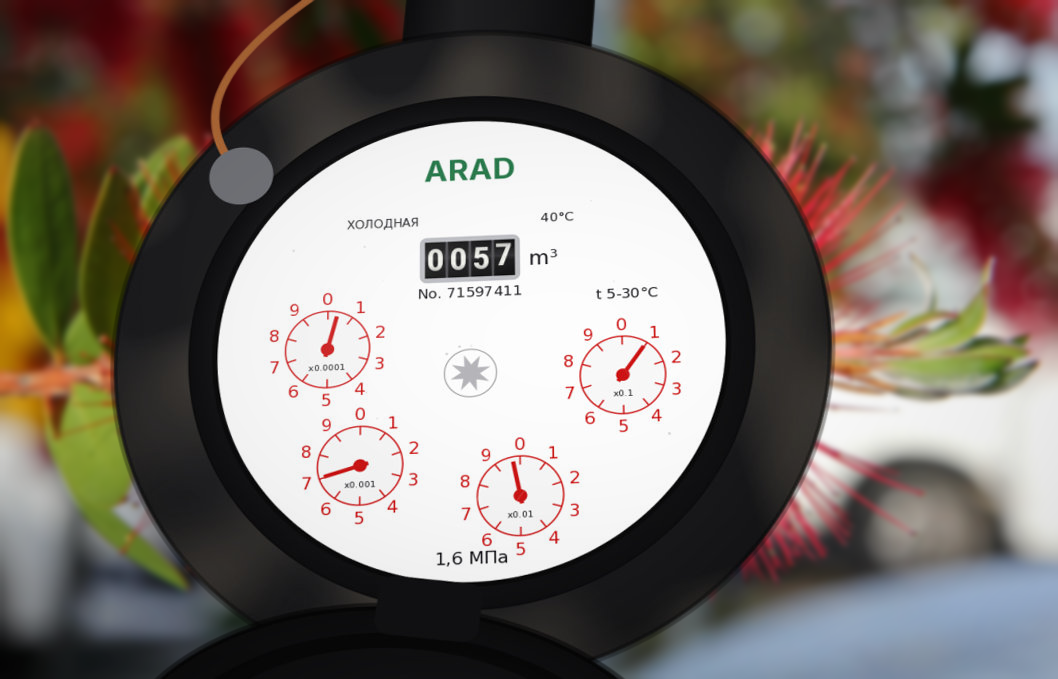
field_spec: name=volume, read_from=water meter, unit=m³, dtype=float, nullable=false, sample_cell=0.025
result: 57.0970
